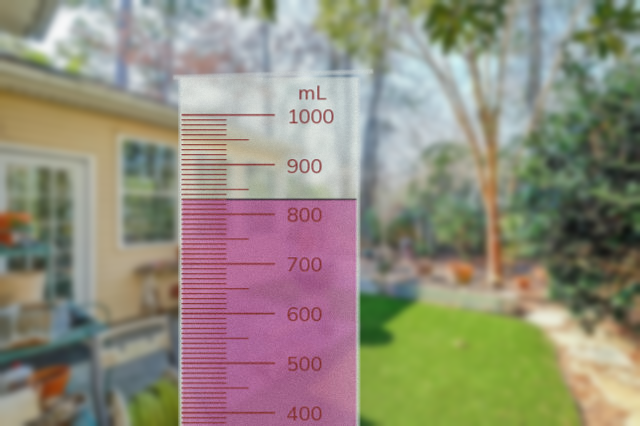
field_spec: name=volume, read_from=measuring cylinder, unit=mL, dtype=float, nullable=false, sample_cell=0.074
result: 830
